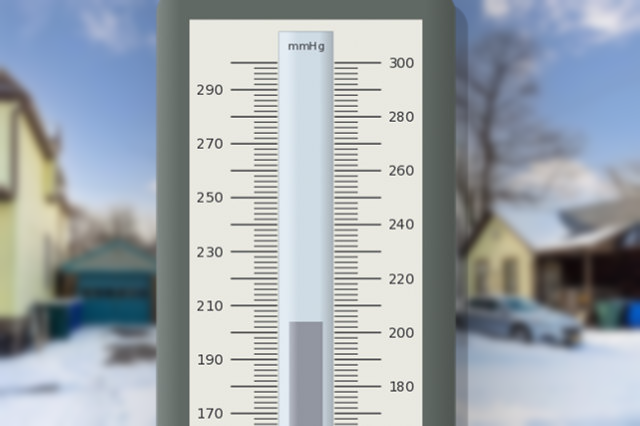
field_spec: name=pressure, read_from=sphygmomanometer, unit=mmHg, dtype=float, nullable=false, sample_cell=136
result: 204
